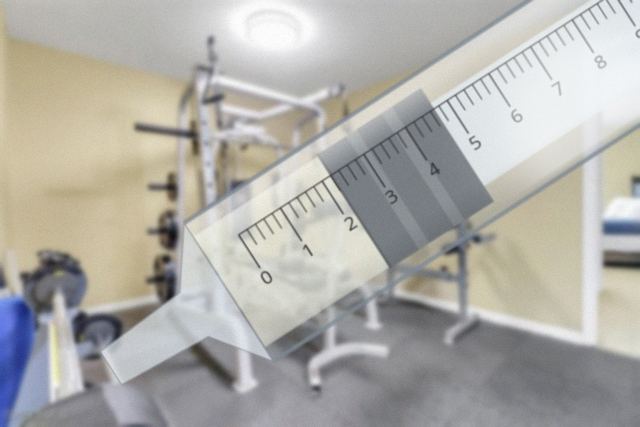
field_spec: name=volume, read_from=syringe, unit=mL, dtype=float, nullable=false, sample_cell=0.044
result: 2.2
